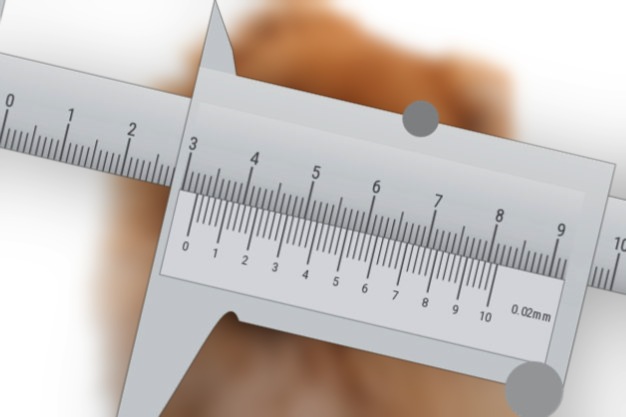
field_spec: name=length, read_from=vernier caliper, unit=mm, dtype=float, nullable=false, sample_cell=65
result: 32.5
